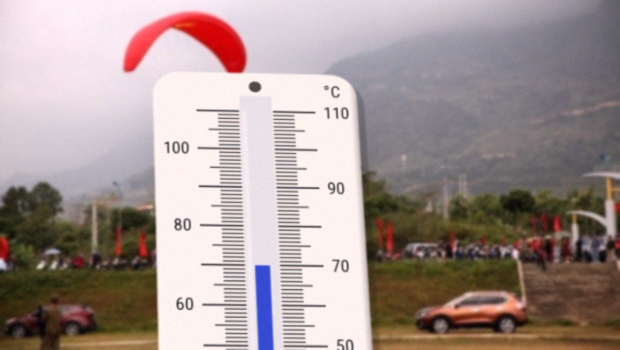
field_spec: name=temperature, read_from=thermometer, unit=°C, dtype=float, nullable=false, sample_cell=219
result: 70
